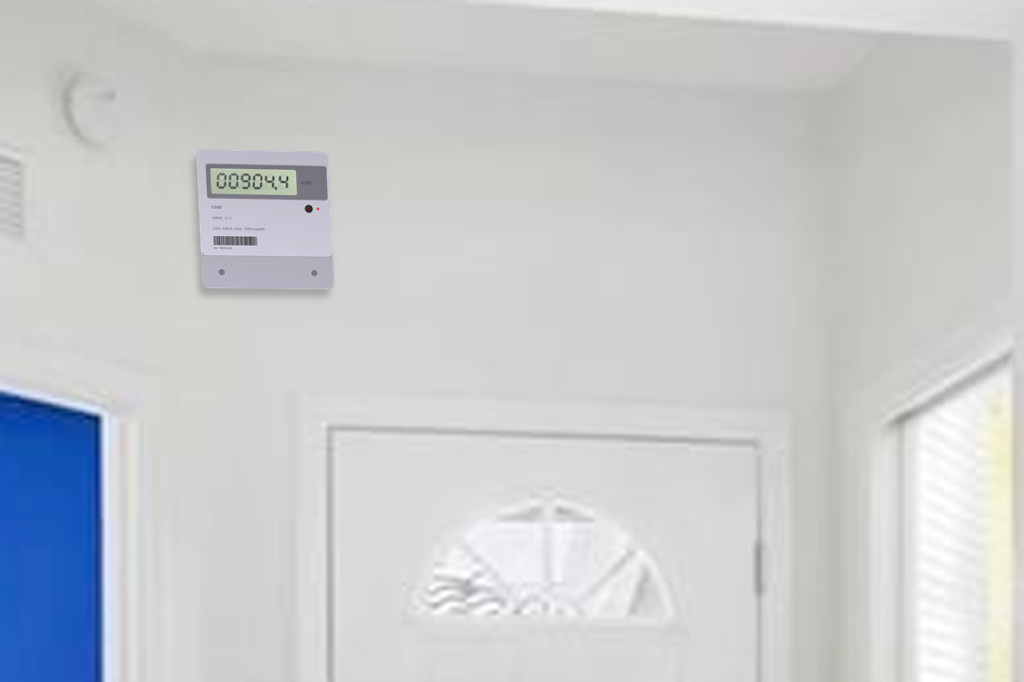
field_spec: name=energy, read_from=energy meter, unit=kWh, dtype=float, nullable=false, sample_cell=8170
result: 904.4
